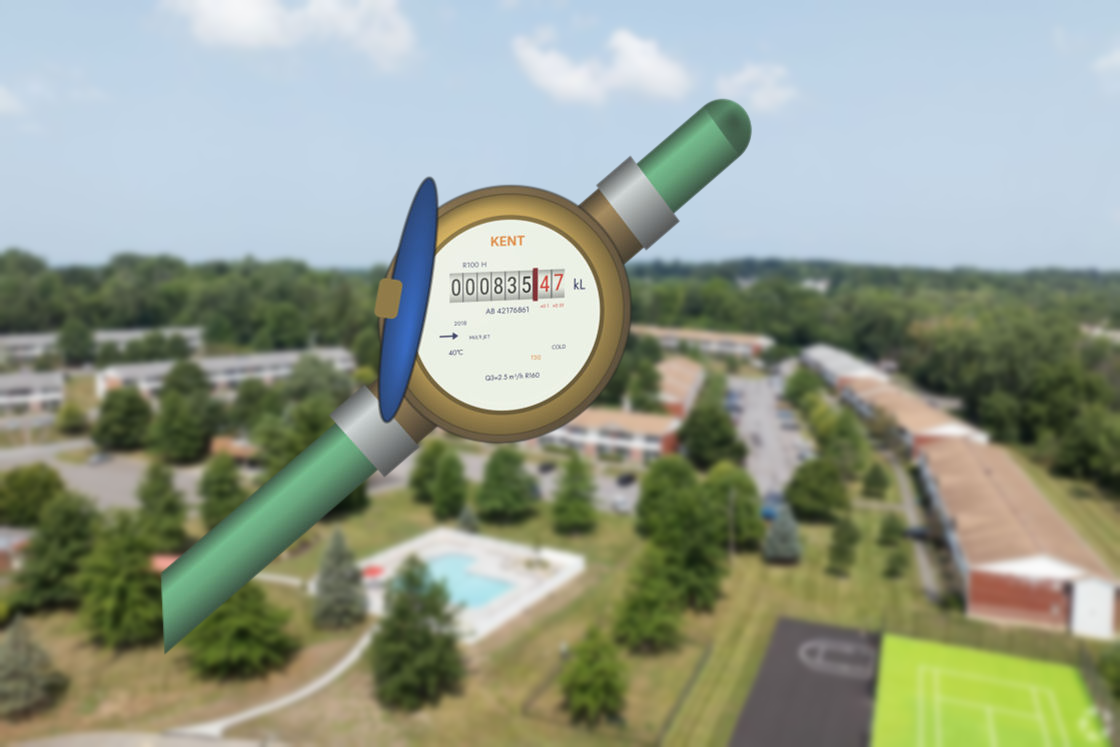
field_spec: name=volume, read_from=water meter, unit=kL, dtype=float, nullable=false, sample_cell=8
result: 835.47
